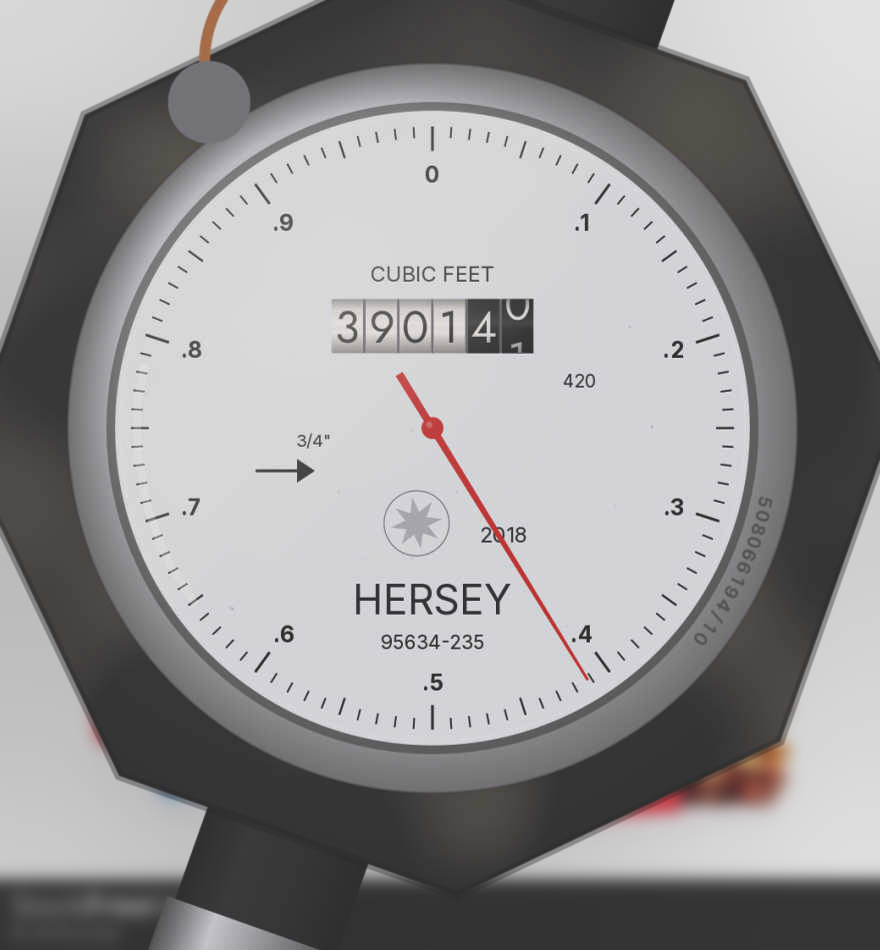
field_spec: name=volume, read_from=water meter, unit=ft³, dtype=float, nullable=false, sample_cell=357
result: 390140.41
